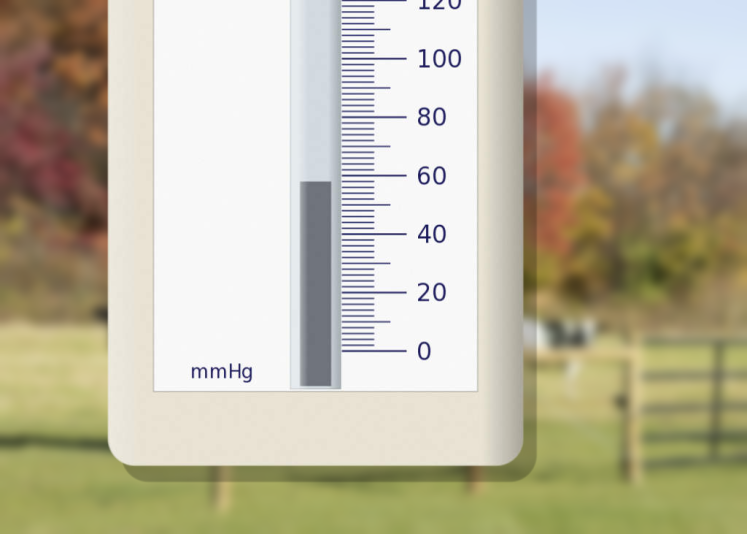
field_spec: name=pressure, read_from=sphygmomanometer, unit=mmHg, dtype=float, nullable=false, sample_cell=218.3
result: 58
